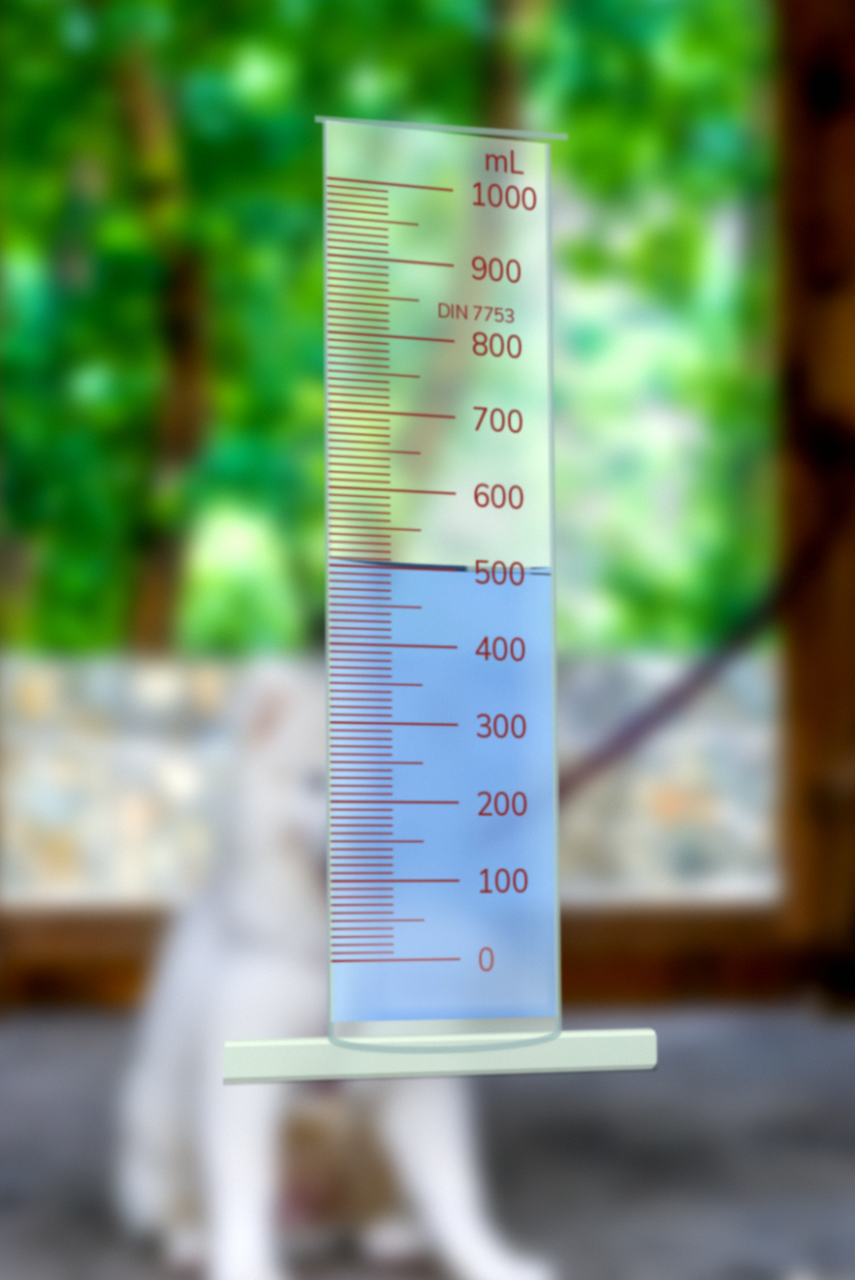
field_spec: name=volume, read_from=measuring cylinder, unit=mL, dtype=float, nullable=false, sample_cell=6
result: 500
